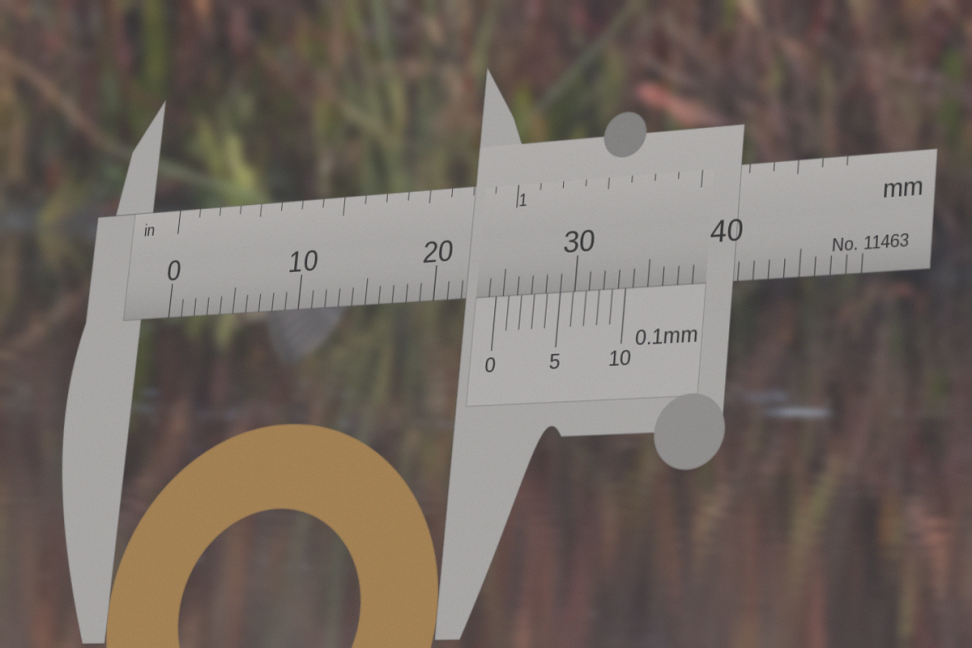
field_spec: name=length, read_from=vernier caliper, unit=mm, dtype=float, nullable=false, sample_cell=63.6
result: 24.5
